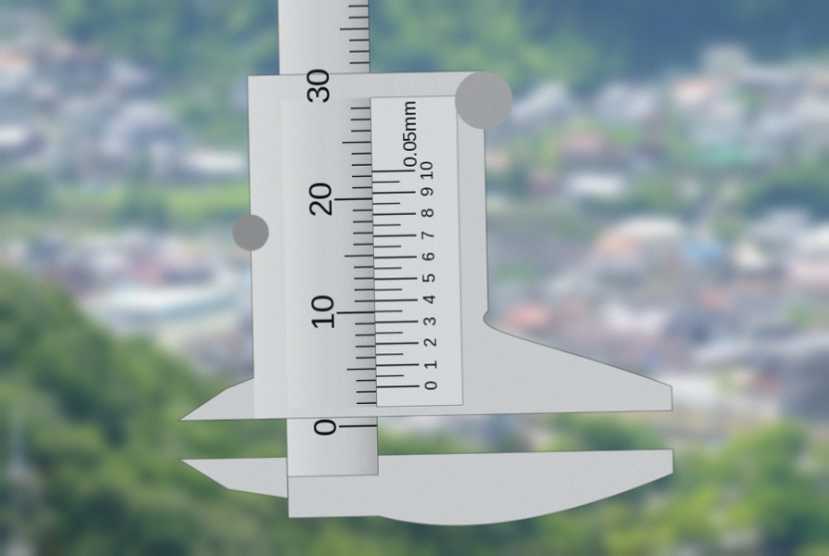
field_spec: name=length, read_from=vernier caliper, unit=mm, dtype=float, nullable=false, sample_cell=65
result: 3.4
